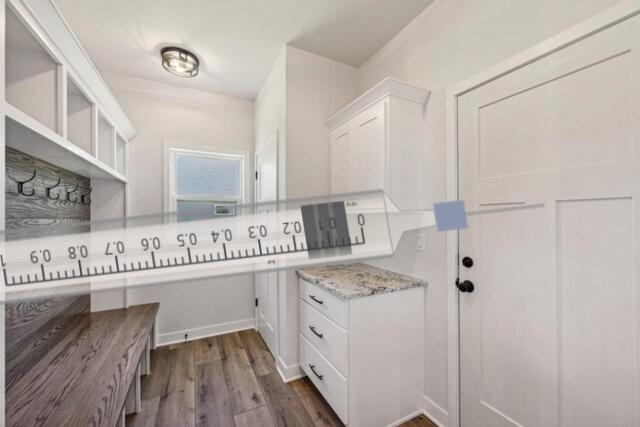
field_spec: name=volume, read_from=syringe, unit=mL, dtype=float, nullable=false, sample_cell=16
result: 0.04
